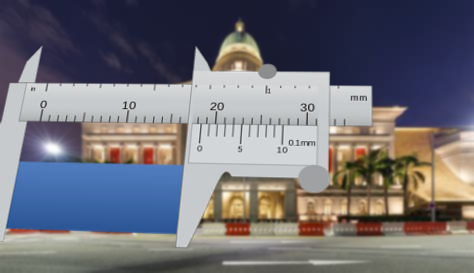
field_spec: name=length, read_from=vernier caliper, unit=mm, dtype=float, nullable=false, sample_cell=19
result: 18.4
